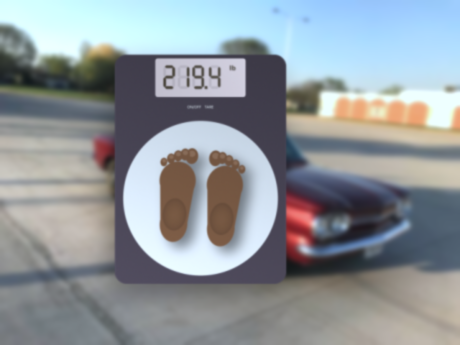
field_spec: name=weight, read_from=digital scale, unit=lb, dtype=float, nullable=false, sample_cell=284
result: 219.4
